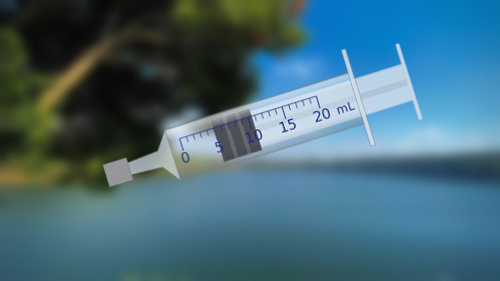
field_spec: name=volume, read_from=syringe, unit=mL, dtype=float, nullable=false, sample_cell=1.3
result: 5
